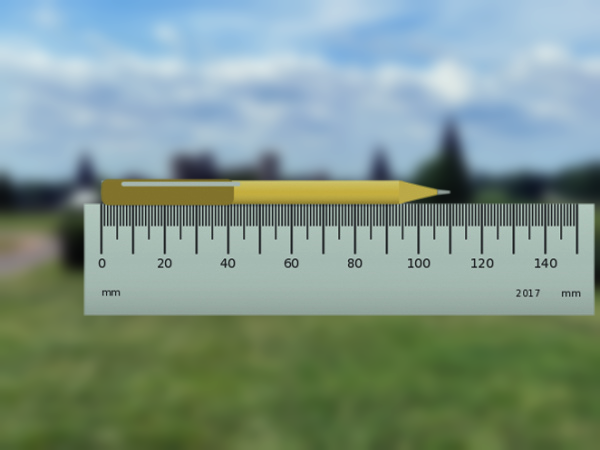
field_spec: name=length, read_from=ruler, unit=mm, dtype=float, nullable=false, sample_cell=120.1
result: 110
